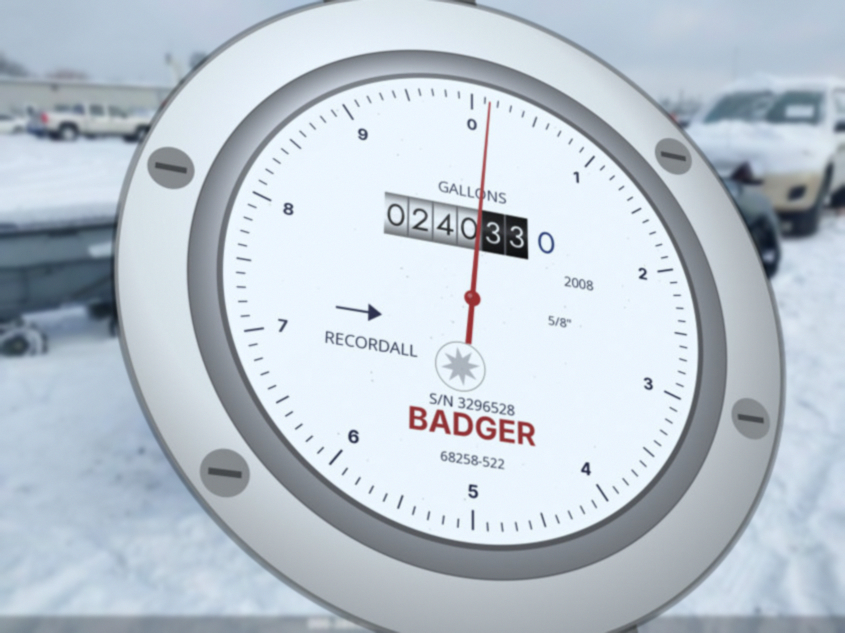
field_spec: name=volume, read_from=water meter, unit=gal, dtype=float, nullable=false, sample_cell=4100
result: 240330.1
